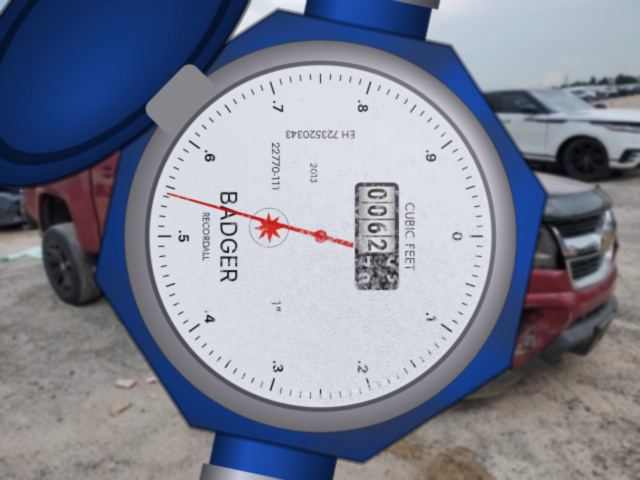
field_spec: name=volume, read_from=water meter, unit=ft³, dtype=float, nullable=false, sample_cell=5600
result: 6269.54
